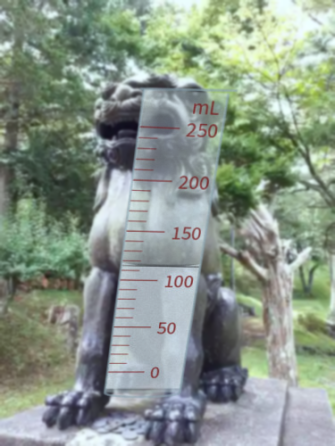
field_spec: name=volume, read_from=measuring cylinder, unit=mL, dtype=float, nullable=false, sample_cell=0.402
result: 115
